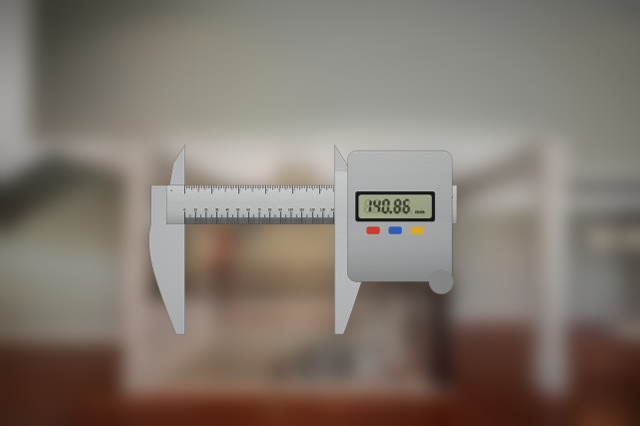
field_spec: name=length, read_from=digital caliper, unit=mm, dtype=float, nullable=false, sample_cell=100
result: 140.86
